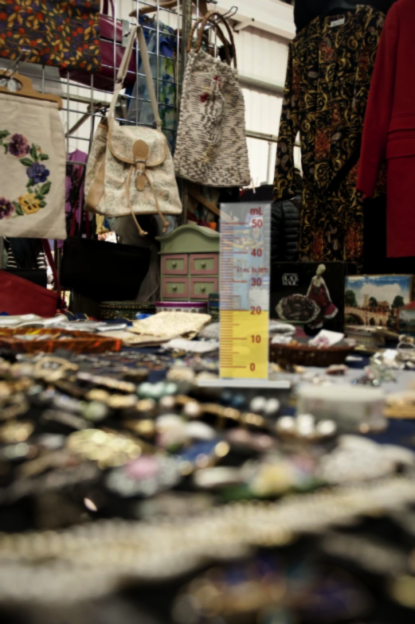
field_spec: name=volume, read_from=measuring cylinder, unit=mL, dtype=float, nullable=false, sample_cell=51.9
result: 20
